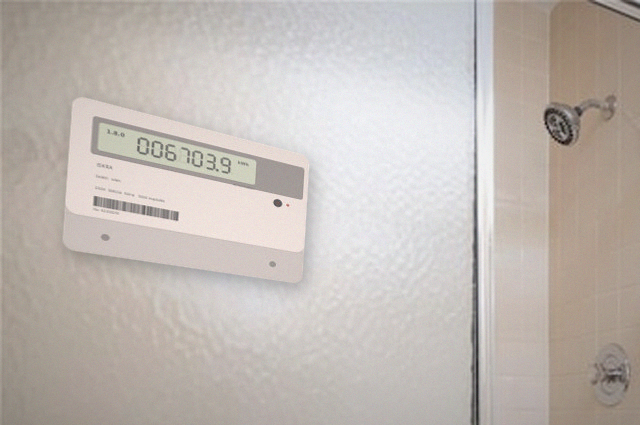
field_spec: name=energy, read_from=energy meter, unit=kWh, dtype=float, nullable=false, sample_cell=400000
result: 6703.9
